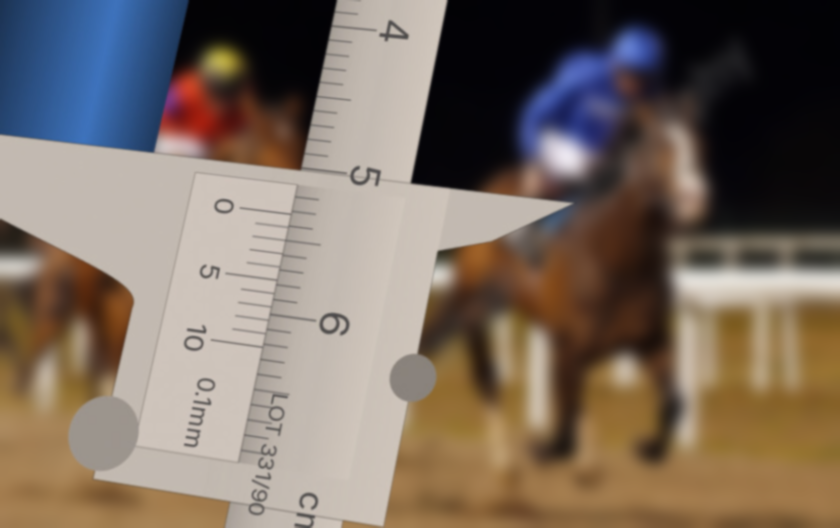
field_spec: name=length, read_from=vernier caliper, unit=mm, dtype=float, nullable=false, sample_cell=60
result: 53.2
